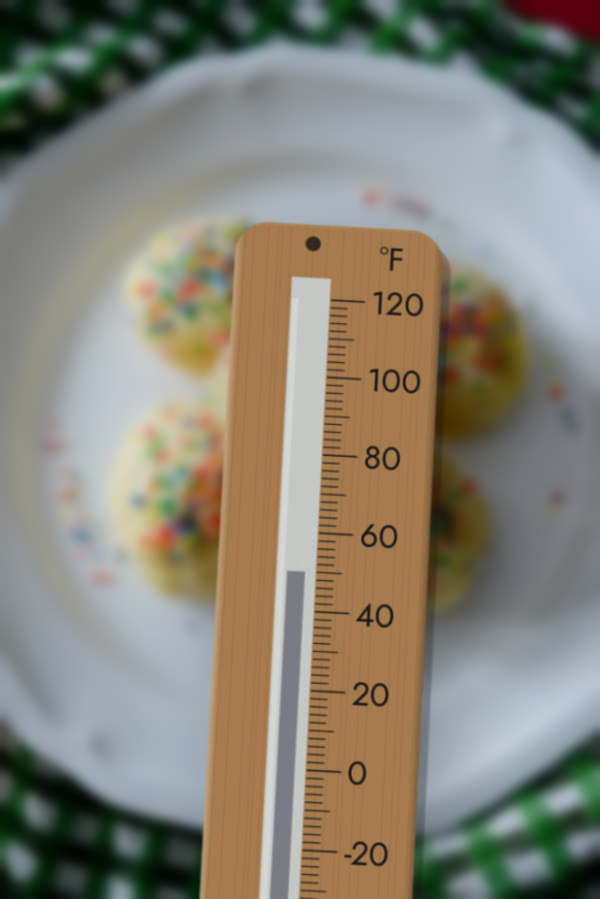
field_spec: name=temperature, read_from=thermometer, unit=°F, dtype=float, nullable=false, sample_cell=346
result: 50
